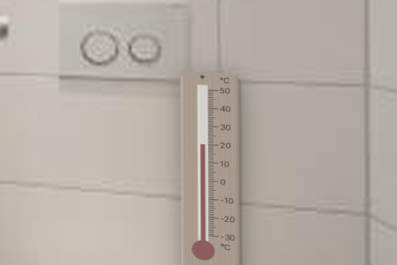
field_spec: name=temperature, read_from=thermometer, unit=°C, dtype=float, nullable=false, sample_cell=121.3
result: 20
